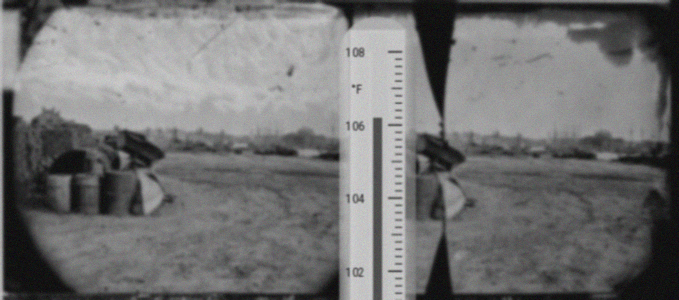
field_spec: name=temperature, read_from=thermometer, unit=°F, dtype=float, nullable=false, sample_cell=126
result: 106.2
